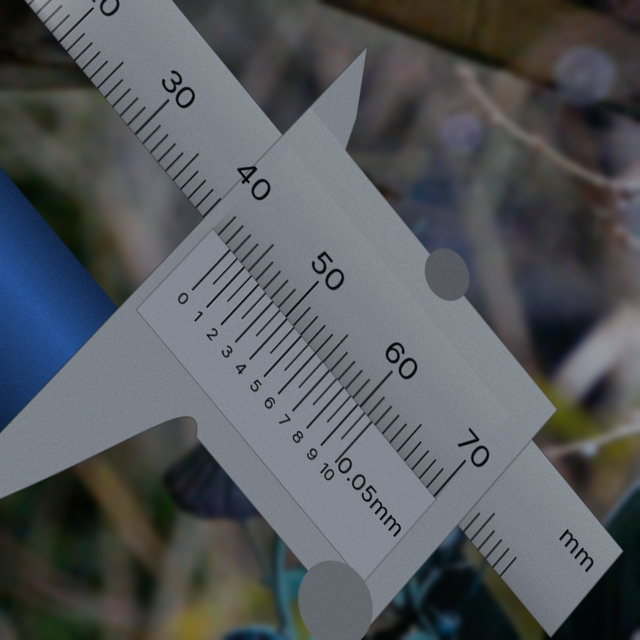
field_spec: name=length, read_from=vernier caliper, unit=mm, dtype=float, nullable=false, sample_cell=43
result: 42.6
